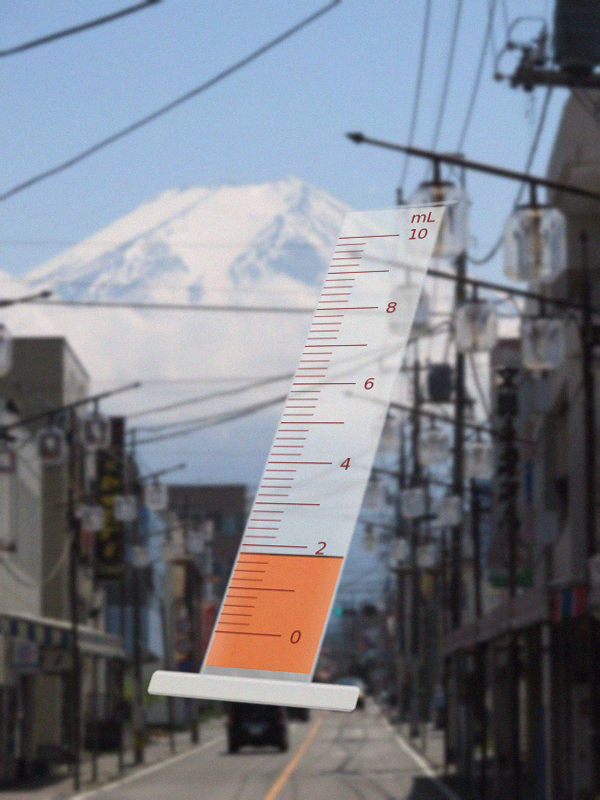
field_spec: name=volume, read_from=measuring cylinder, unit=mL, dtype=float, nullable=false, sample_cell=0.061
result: 1.8
